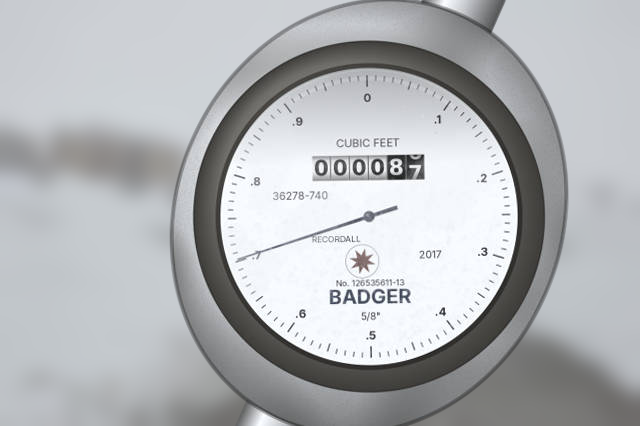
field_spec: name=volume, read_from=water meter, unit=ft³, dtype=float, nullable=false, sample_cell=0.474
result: 86.70
